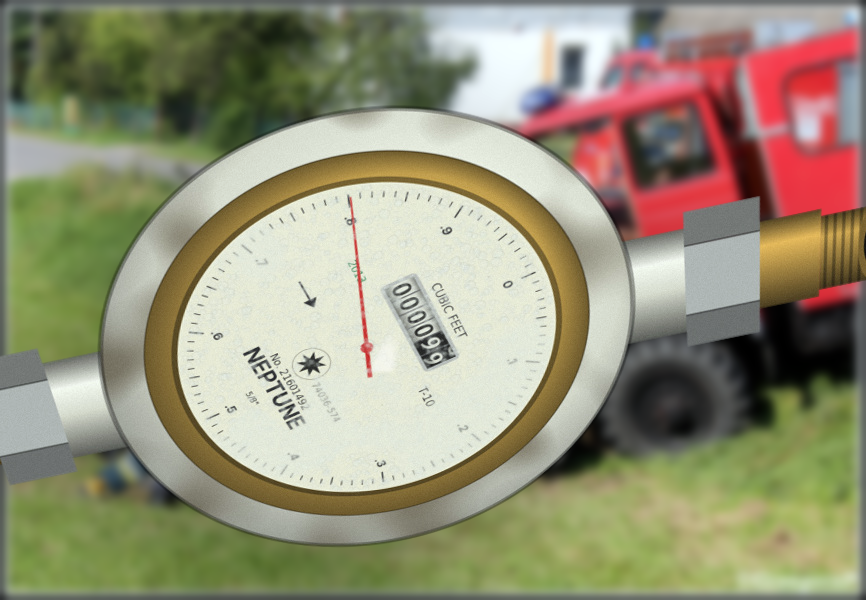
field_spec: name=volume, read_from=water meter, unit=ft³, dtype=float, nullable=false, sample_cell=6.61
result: 98.80
